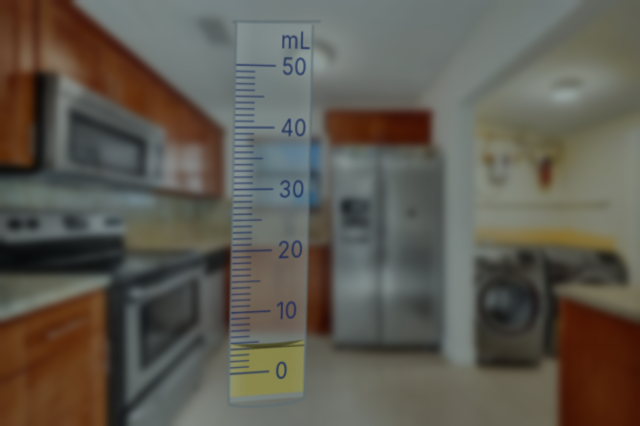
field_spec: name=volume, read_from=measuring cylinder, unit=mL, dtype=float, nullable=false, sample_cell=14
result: 4
